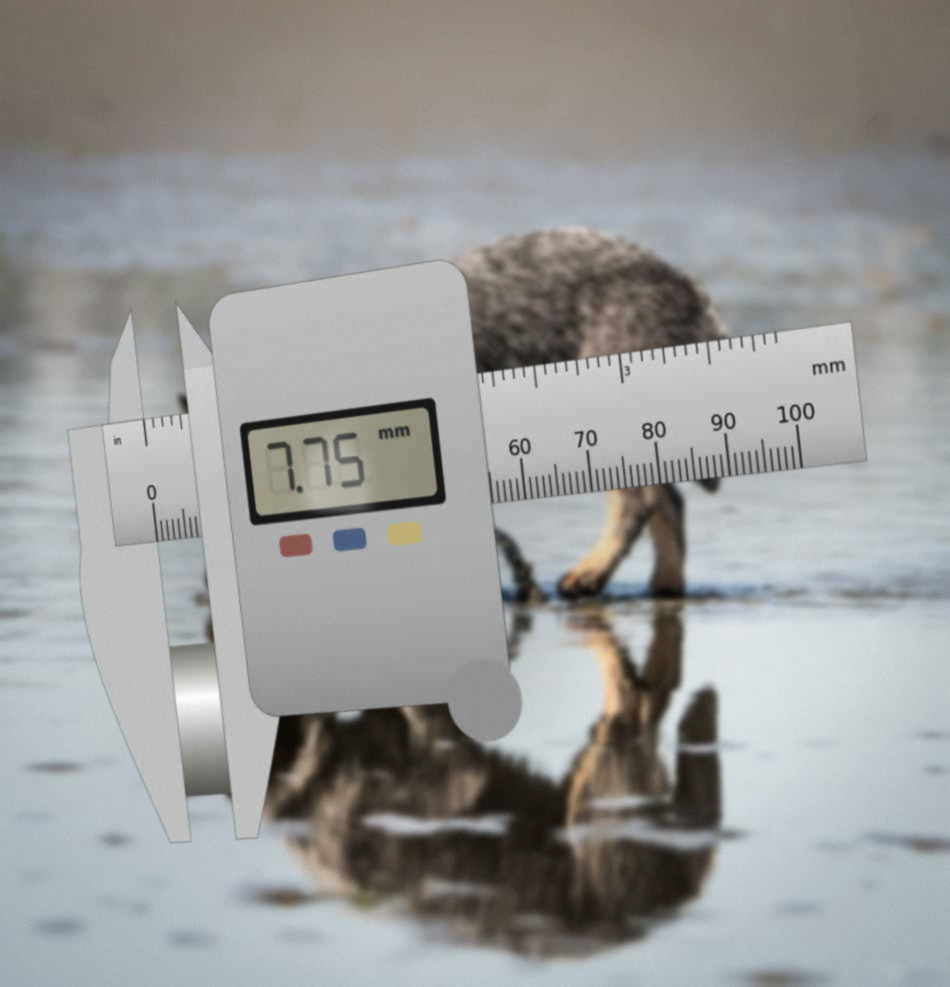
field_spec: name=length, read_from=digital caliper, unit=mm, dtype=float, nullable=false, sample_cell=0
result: 7.75
